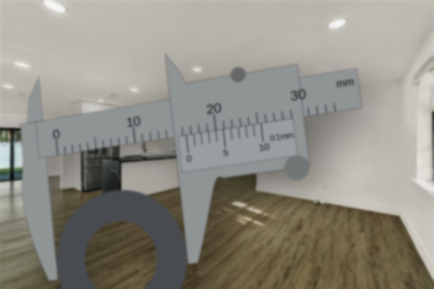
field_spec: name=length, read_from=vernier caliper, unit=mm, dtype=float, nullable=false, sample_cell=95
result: 16.4
